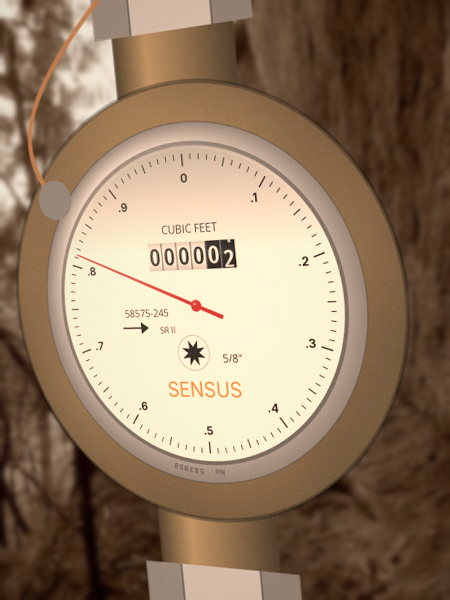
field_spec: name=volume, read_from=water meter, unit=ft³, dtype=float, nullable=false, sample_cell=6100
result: 1.81
